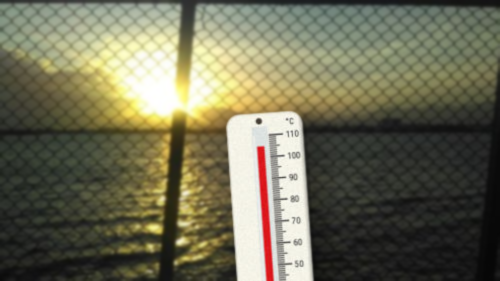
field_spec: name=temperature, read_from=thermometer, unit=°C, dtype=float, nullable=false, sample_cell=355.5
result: 105
